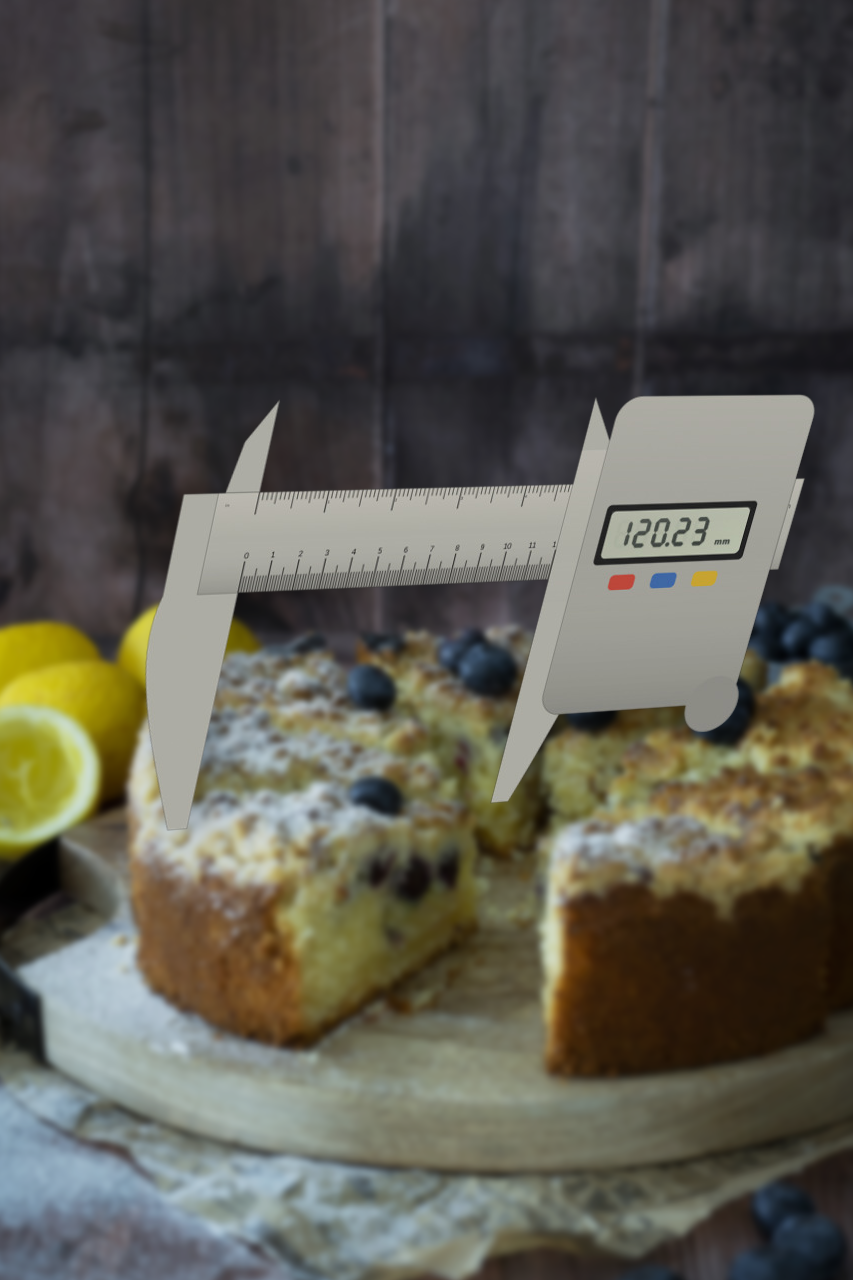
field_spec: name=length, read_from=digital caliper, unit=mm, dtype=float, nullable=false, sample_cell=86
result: 120.23
